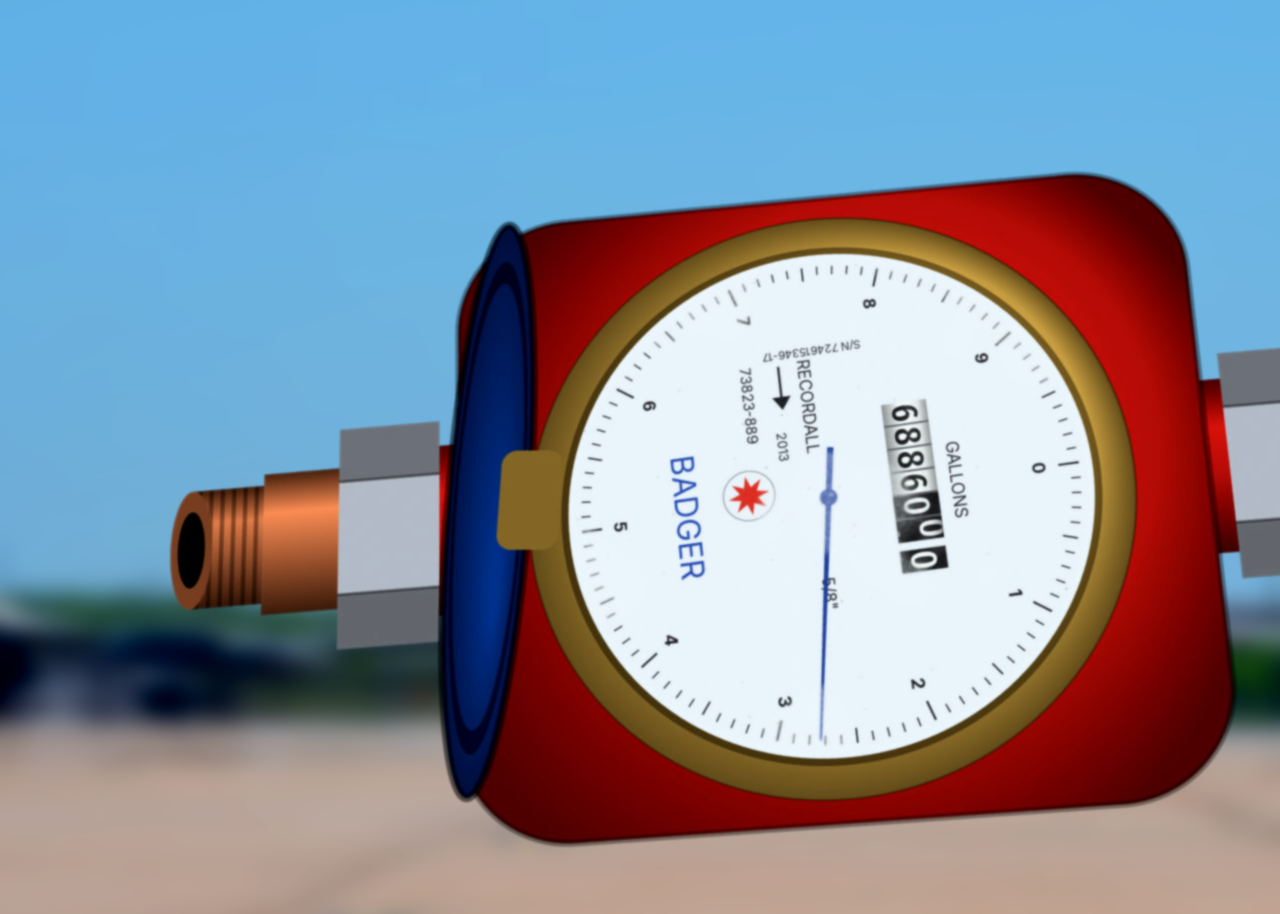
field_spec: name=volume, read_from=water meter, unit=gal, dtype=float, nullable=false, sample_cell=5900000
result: 6886002.7
